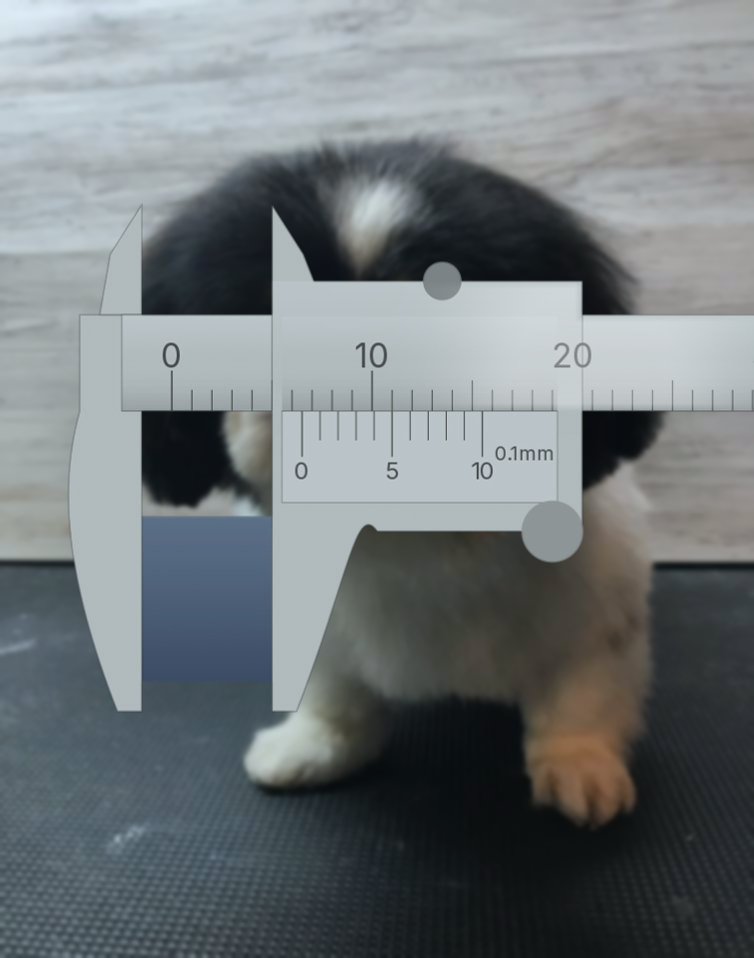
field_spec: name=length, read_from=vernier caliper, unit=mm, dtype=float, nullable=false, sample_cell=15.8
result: 6.5
